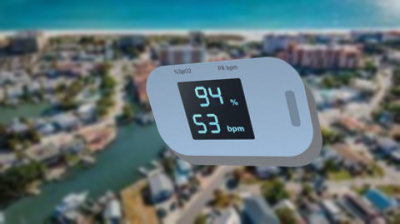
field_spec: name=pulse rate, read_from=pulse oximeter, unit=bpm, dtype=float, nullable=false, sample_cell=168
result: 53
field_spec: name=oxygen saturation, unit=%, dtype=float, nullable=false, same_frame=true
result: 94
